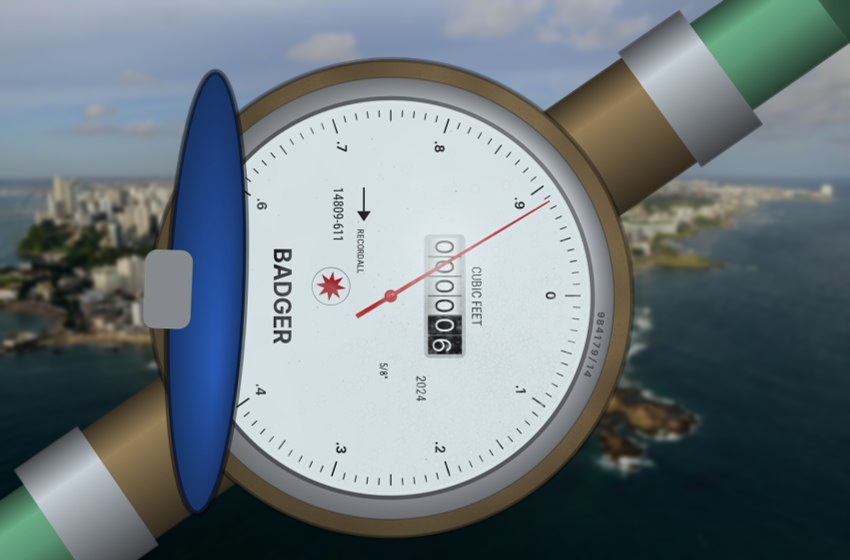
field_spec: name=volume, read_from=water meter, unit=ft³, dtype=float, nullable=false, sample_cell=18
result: 5.91
